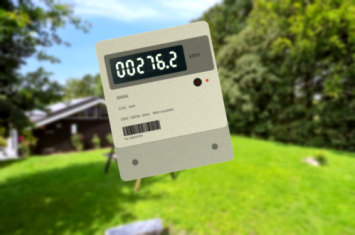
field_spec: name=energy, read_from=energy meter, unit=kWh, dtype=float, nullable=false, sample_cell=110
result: 276.2
